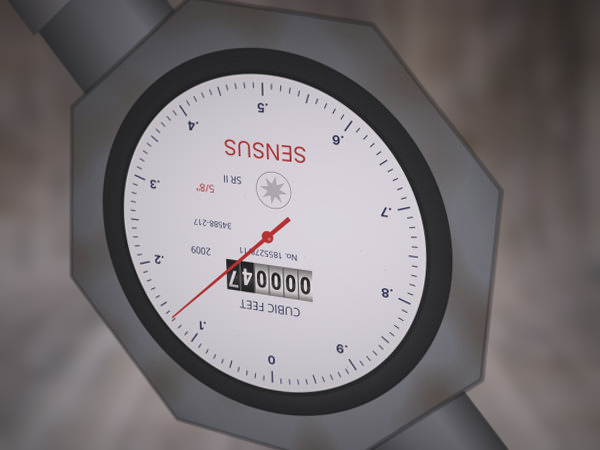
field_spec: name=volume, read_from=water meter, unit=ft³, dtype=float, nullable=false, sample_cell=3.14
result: 47.13
